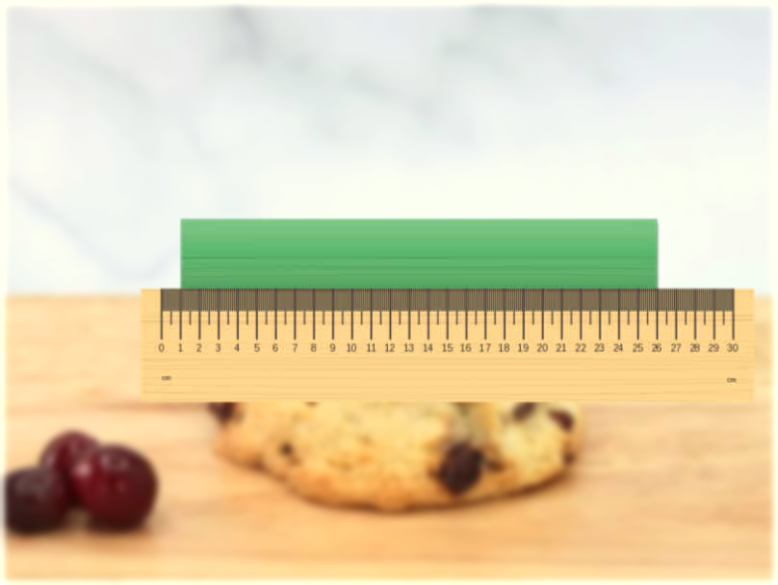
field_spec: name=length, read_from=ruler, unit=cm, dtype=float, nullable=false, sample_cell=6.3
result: 25
